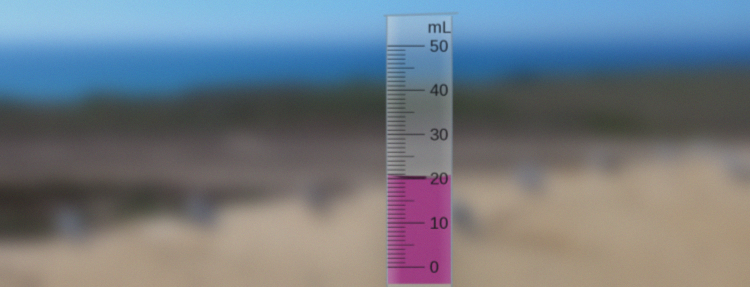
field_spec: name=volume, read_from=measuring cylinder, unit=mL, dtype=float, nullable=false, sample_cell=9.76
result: 20
